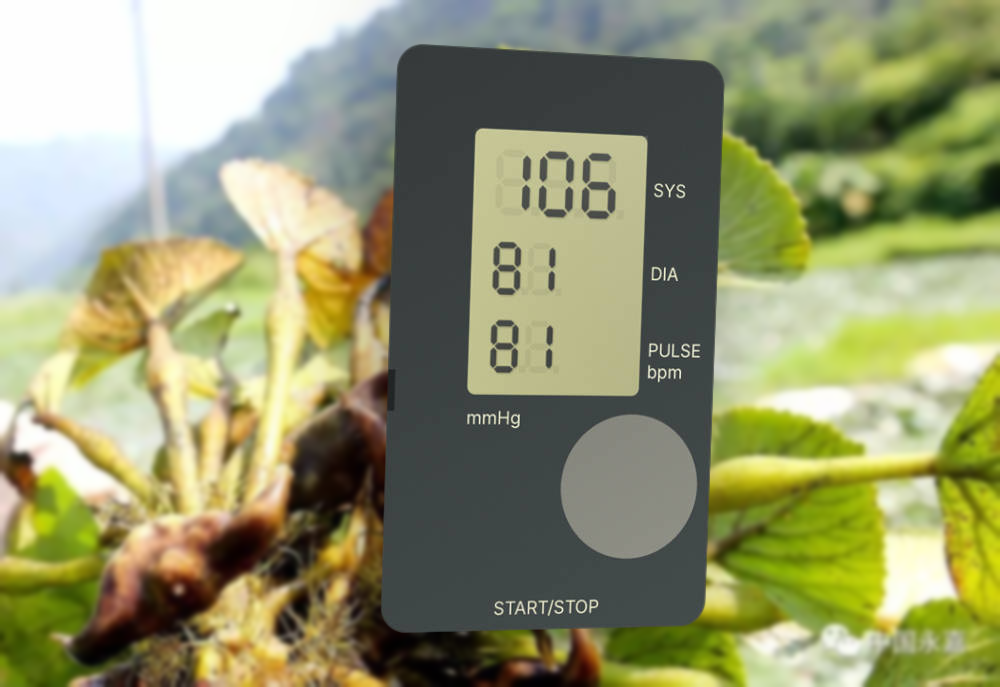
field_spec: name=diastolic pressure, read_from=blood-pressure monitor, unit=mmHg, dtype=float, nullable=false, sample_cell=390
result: 81
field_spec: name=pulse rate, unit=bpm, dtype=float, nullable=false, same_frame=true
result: 81
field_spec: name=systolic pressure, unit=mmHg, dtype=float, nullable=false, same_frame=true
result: 106
